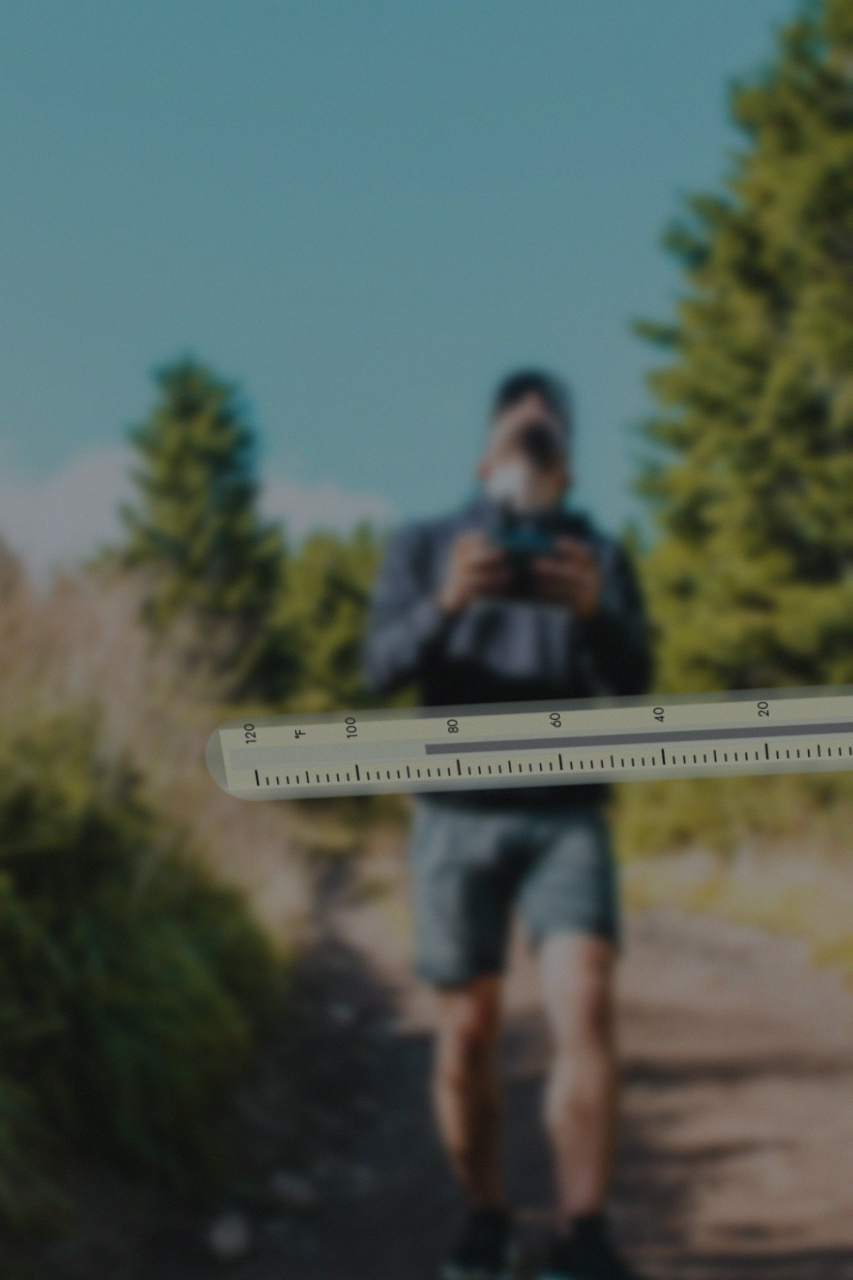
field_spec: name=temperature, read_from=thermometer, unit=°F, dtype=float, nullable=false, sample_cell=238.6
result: 86
